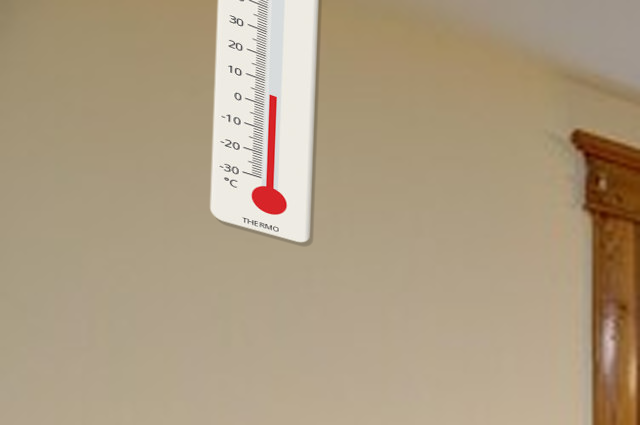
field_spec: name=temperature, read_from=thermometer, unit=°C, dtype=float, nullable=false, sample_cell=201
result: 5
